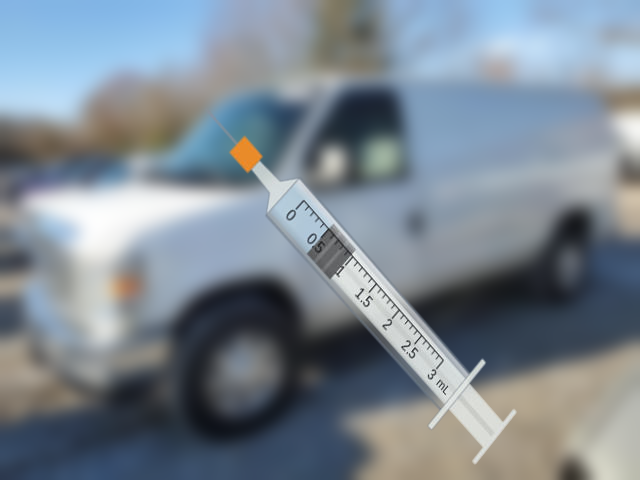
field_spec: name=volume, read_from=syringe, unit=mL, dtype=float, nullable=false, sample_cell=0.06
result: 0.5
